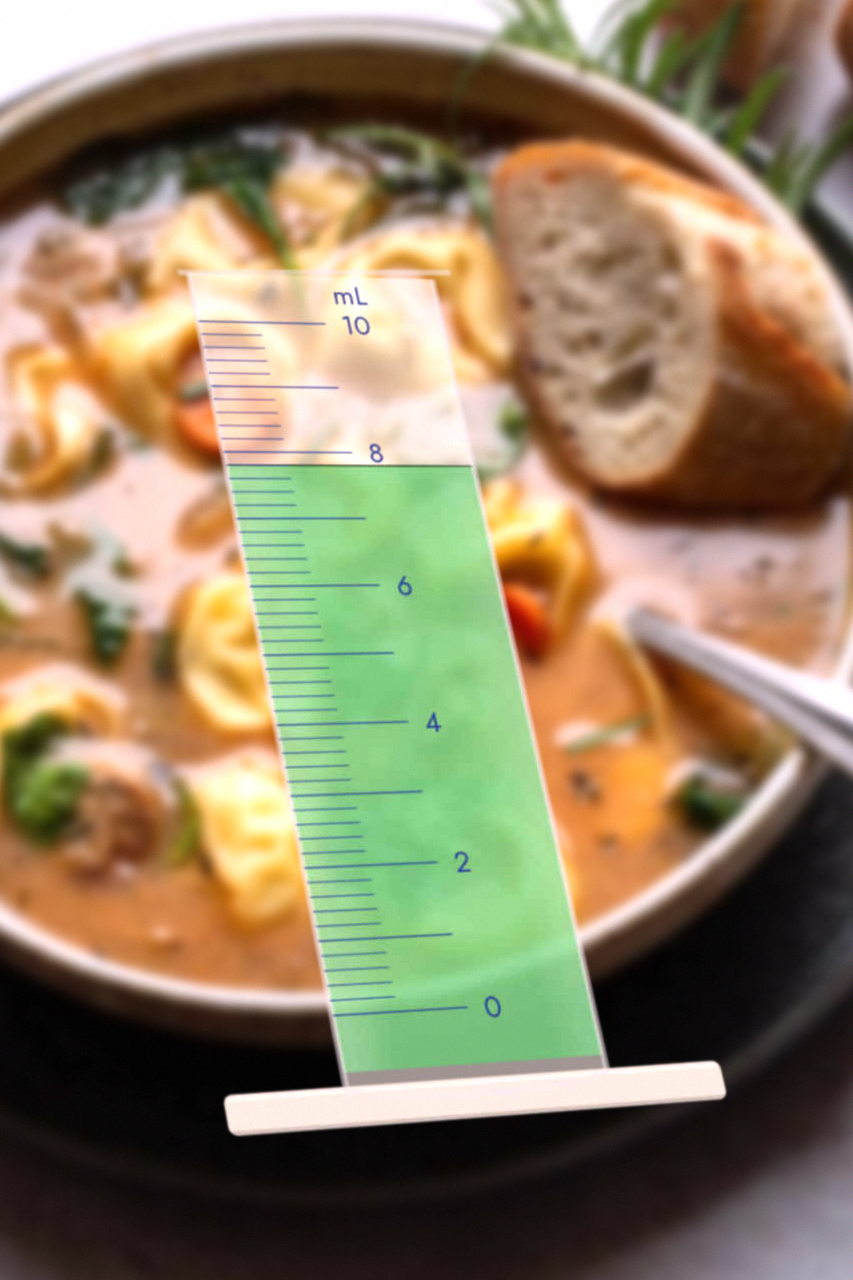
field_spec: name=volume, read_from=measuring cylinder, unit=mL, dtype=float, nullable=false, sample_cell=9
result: 7.8
